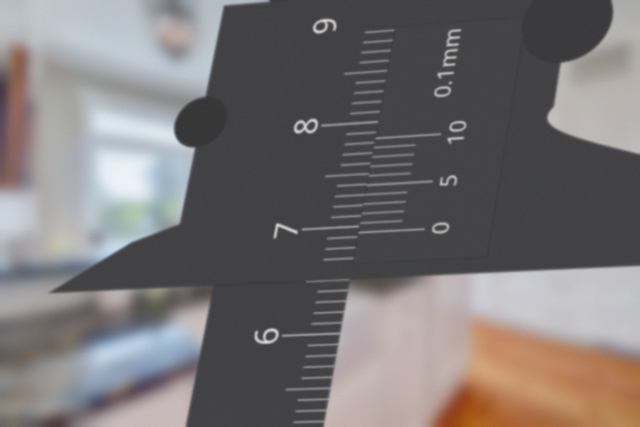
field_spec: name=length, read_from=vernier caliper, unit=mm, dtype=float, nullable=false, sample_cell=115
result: 69.4
